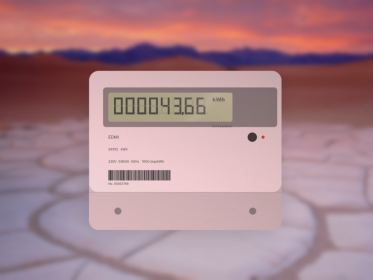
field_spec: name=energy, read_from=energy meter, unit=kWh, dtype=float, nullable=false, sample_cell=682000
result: 43.66
